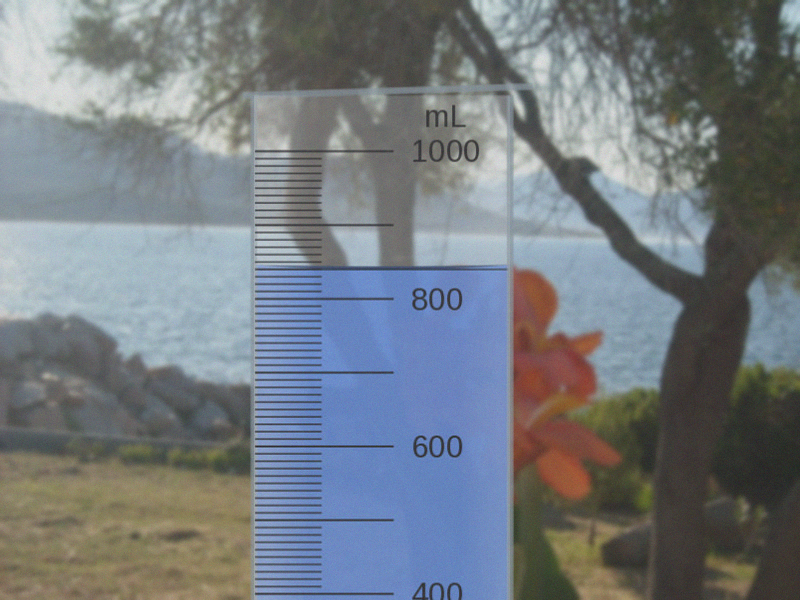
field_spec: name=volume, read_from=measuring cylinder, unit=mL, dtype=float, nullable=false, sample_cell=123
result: 840
